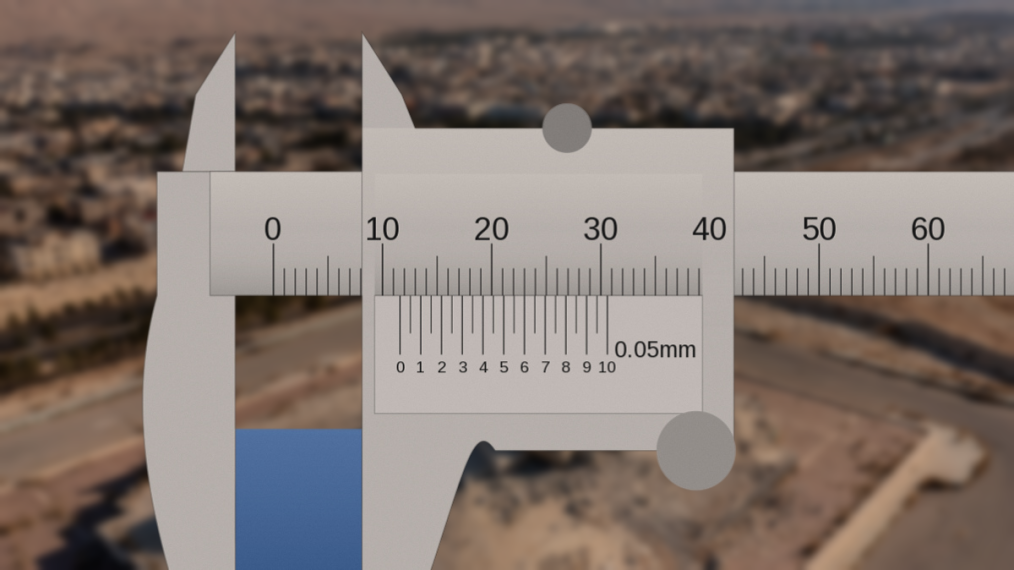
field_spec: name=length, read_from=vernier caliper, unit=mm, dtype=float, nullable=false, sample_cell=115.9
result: 11.6
